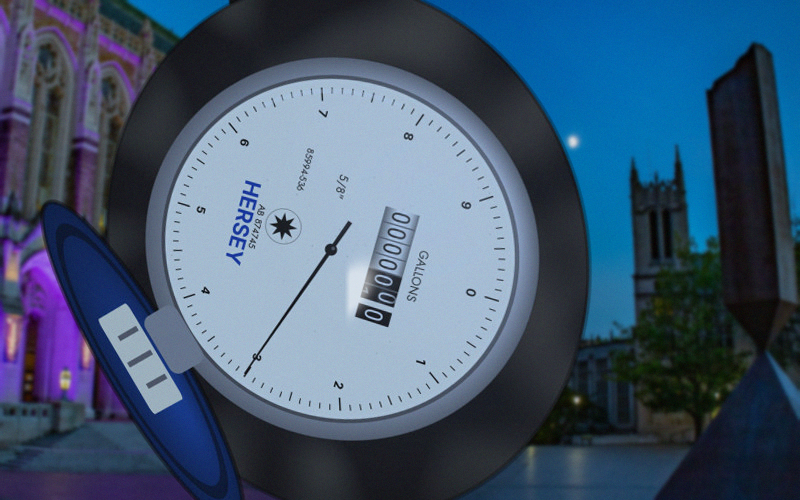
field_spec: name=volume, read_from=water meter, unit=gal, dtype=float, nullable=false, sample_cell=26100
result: 3.0
